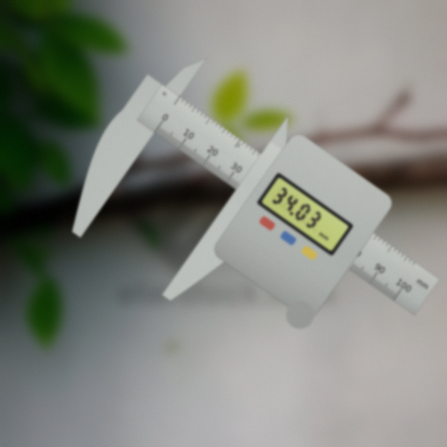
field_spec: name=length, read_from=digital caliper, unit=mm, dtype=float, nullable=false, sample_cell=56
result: 34.03
